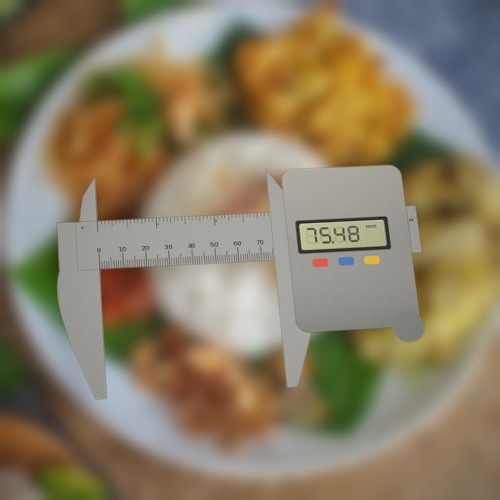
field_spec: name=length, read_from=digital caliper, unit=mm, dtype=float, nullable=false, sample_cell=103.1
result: 75.48
